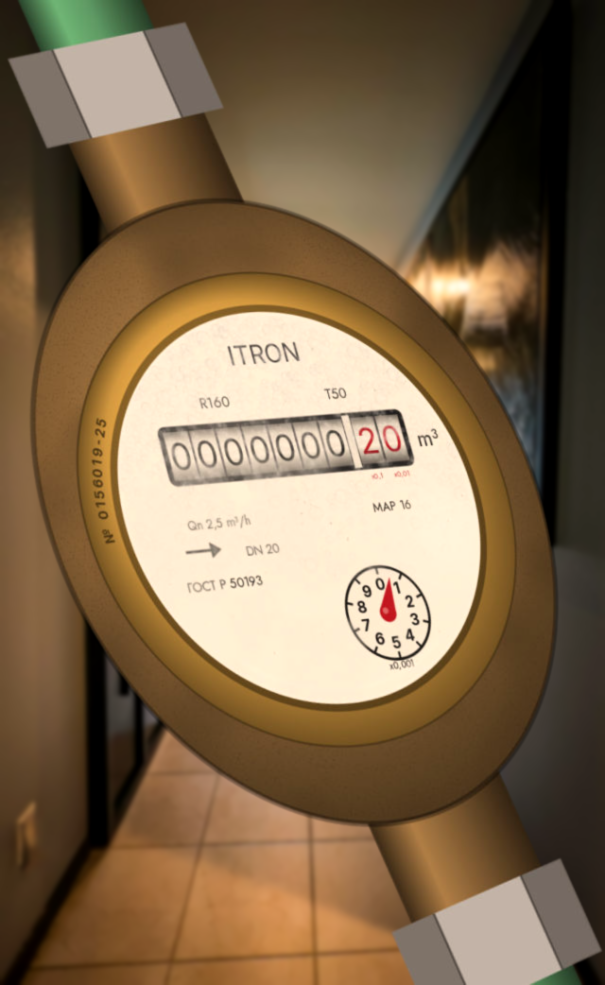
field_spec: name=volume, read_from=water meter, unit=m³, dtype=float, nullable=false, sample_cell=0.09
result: 0.200
